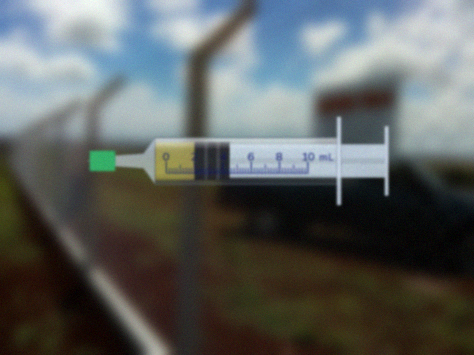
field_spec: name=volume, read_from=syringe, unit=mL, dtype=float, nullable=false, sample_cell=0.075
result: 2
